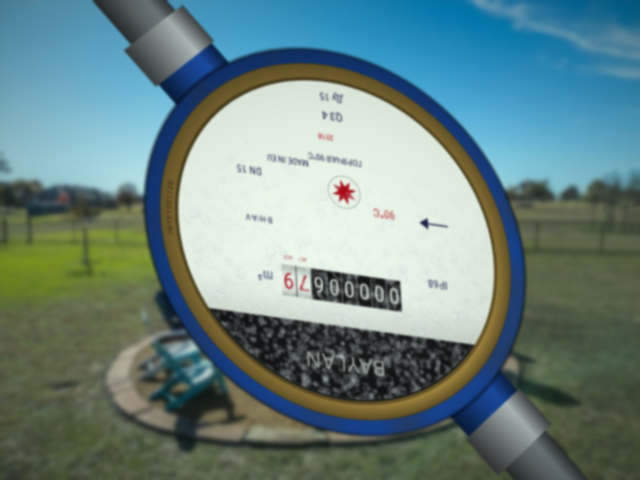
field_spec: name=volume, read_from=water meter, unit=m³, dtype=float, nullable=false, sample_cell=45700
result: 6.79
